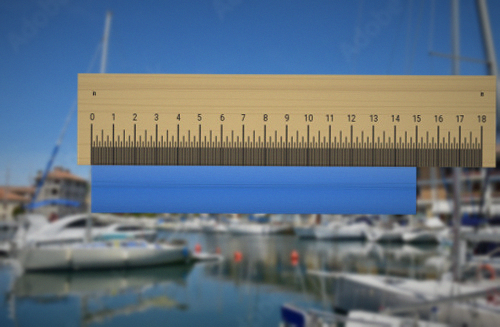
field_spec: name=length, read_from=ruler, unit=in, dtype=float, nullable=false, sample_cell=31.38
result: 15
